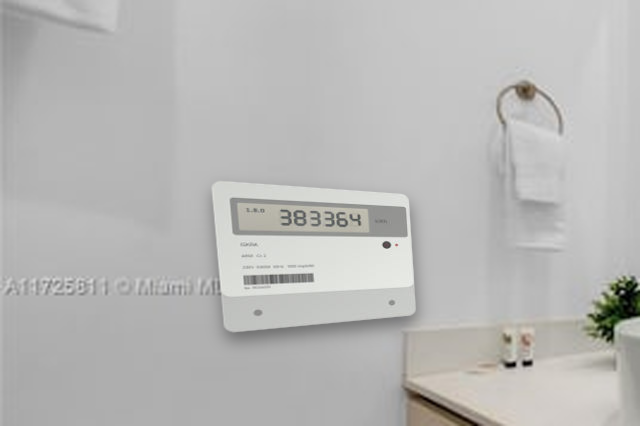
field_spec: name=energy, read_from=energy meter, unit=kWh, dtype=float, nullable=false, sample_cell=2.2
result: 383364
